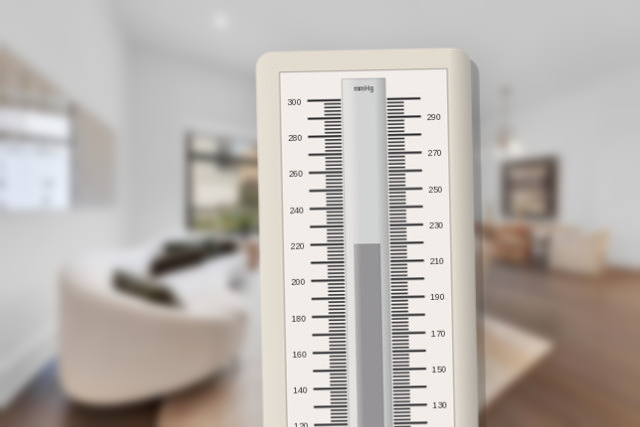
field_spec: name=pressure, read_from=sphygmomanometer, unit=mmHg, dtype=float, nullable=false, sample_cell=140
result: 220
